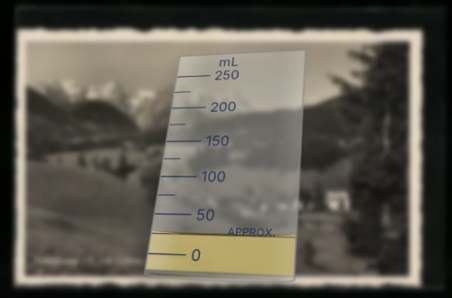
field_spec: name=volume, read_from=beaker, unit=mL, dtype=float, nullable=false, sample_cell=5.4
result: 25
